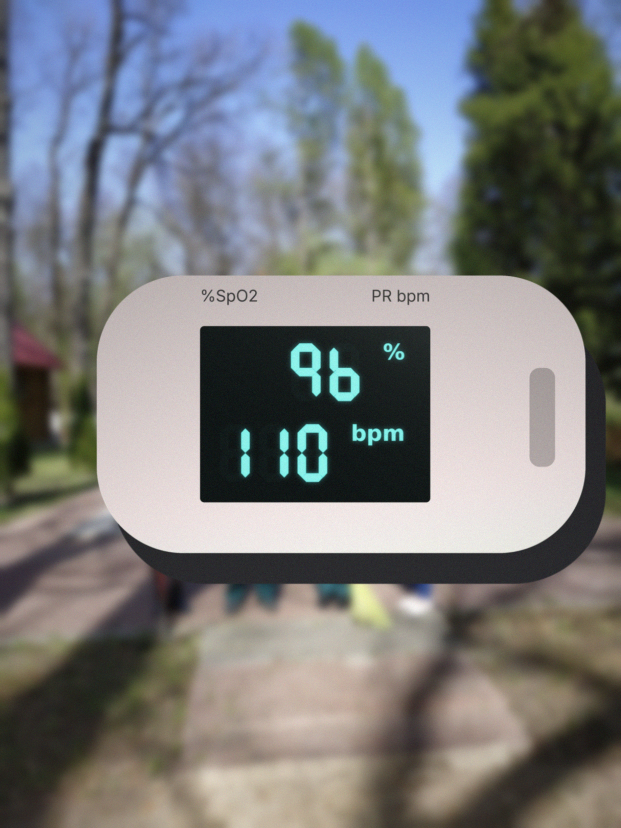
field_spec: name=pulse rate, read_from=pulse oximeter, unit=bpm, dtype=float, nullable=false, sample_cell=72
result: 110
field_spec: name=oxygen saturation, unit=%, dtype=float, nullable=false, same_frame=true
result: 96
